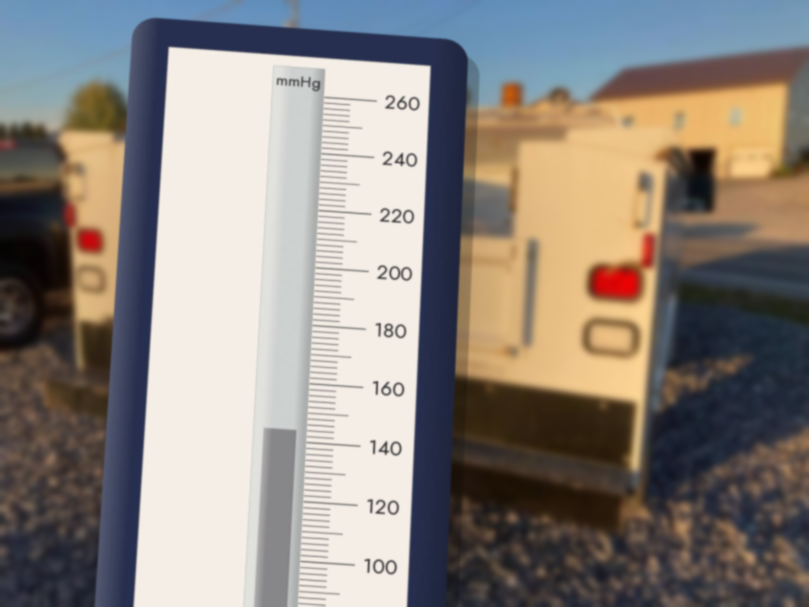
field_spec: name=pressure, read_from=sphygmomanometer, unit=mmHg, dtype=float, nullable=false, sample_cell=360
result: 144
